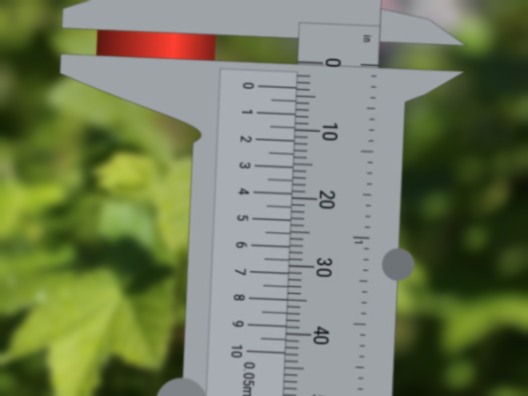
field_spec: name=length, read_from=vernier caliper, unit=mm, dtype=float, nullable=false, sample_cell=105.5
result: 3.8
